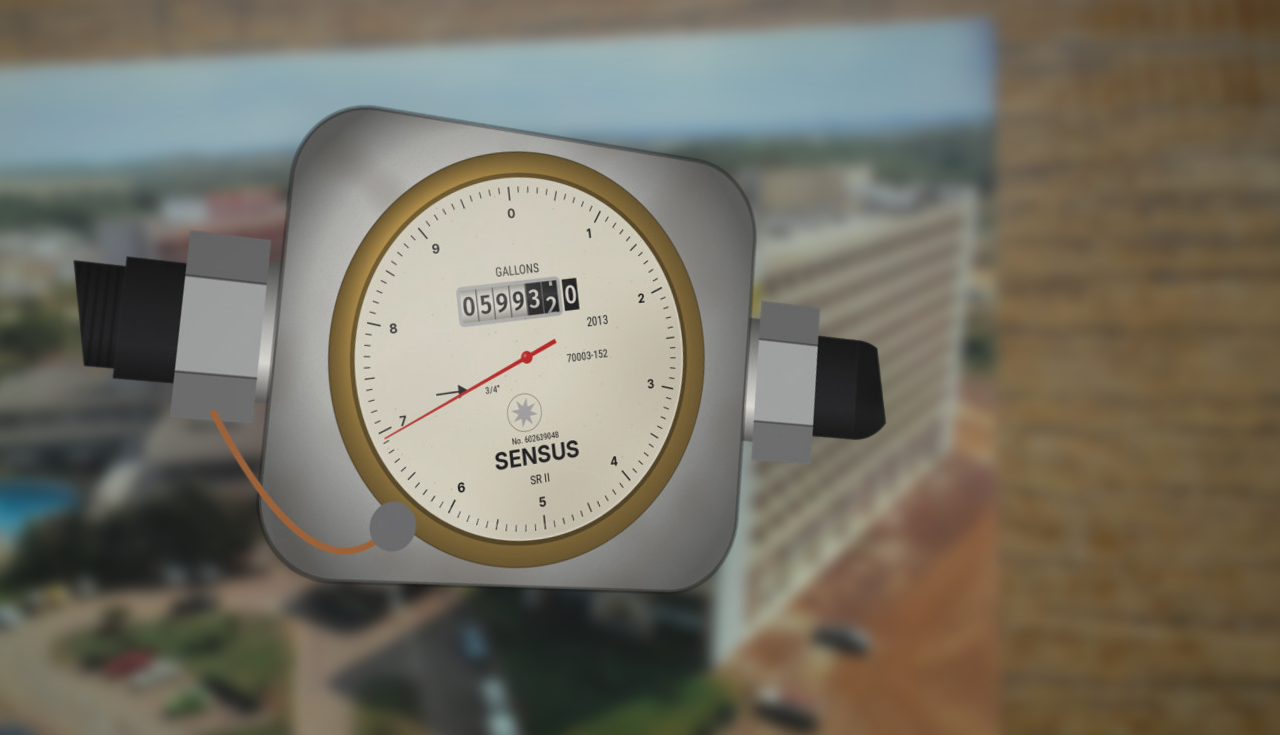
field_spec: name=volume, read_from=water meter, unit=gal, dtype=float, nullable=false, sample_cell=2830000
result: 599316.9
